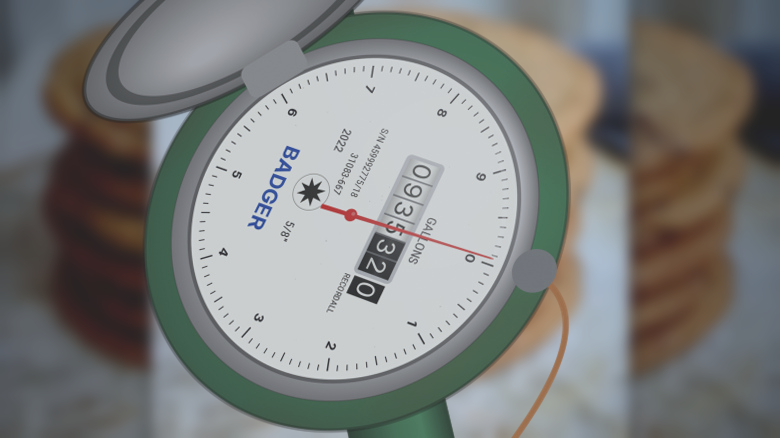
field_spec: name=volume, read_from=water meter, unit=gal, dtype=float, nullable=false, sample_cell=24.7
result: 935319.9
